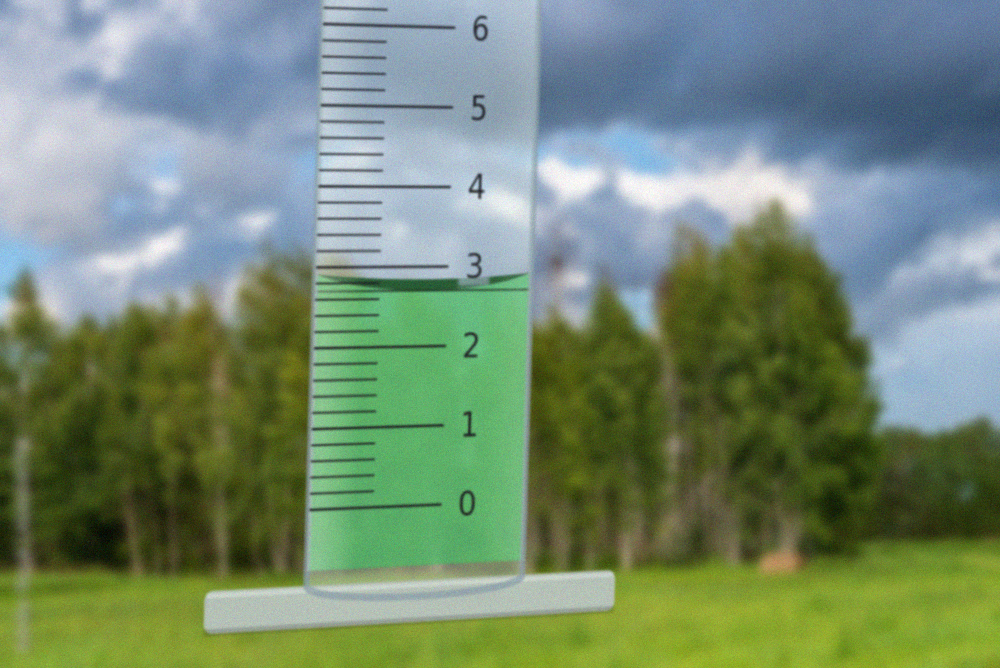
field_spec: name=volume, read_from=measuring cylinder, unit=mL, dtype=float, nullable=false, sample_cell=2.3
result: 2.7
